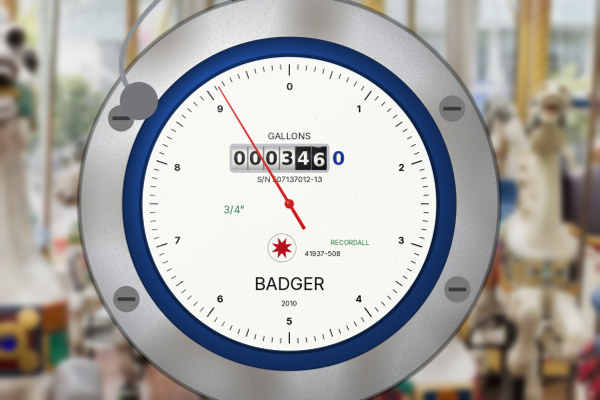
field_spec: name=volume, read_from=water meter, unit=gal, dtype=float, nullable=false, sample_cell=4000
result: 3459.1
